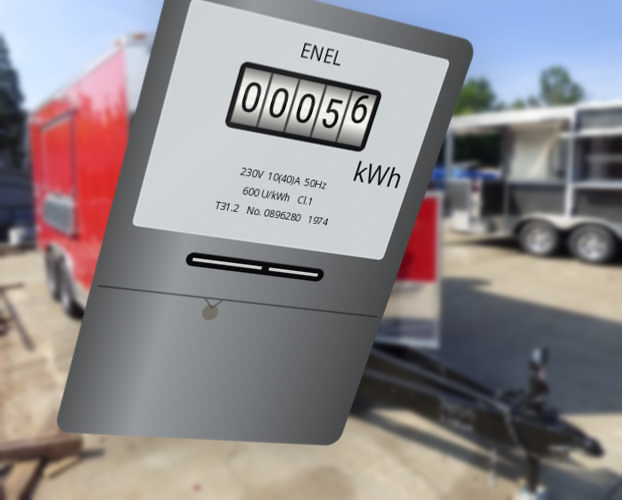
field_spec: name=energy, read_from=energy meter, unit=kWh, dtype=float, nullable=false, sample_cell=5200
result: 56
